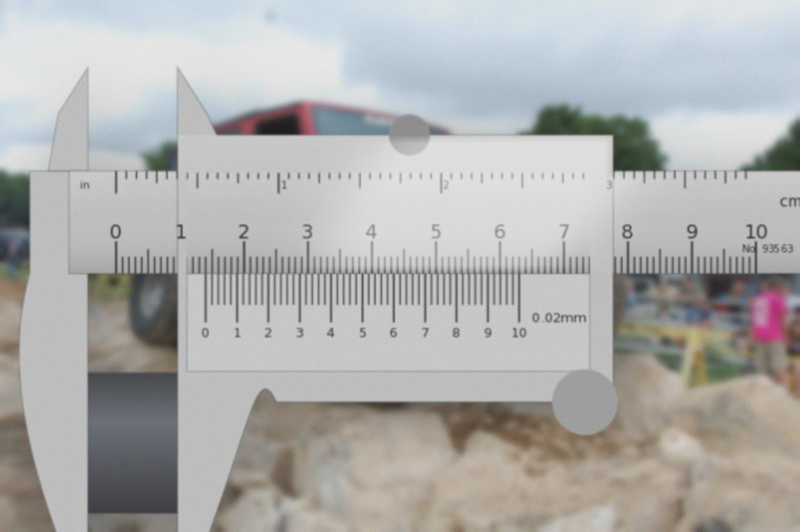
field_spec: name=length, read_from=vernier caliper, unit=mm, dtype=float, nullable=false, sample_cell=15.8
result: 14.0
